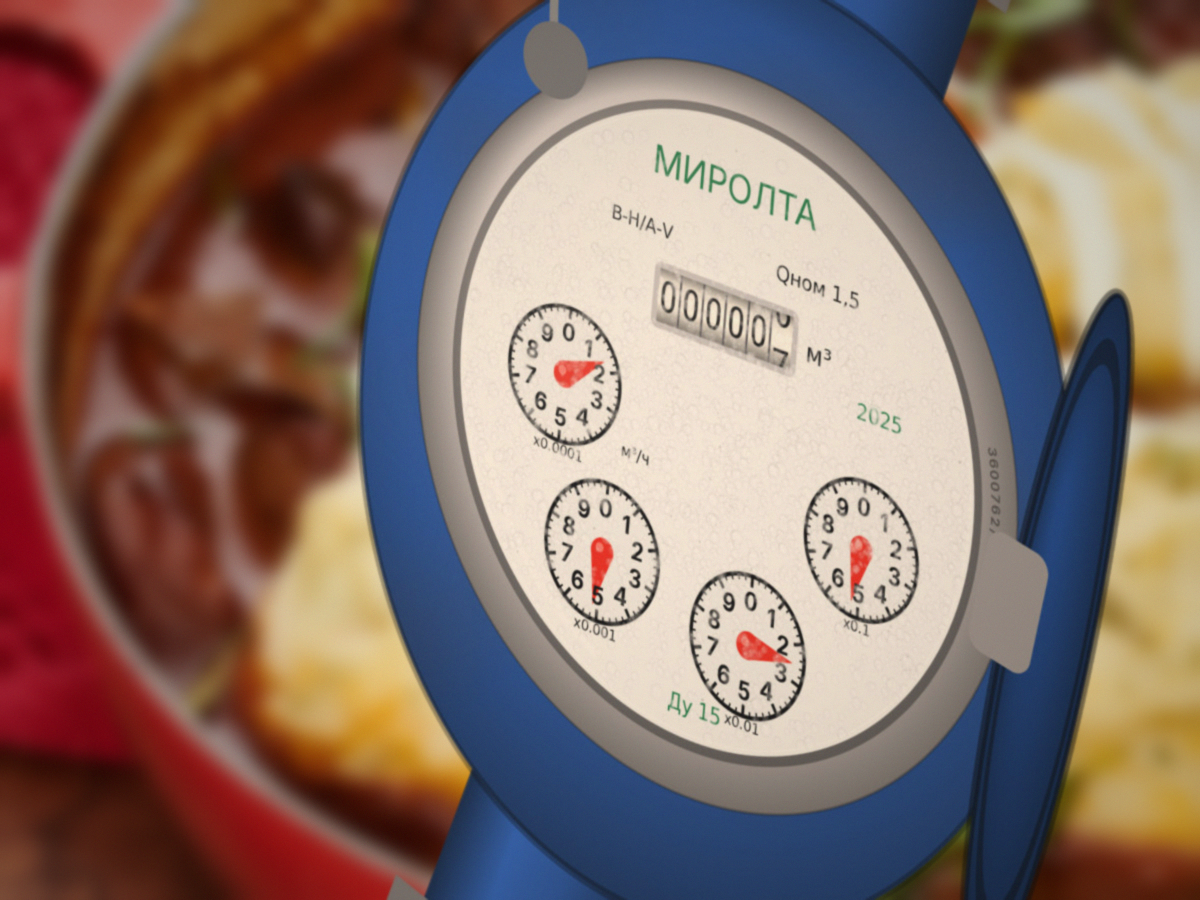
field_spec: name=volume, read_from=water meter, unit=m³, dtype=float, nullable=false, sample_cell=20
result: 6.5251
